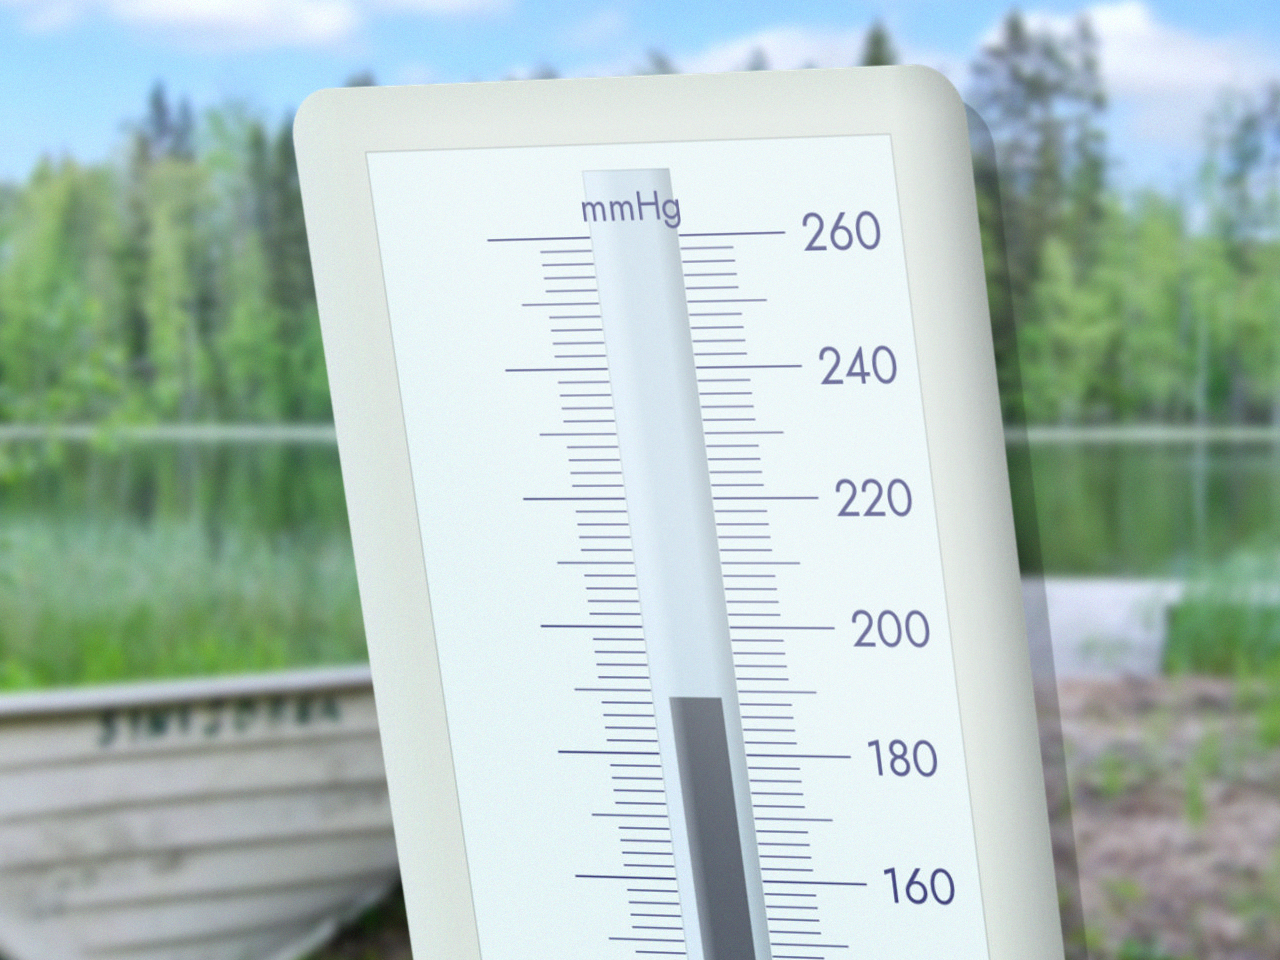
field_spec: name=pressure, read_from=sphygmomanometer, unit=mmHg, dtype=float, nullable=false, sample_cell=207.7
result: 189
